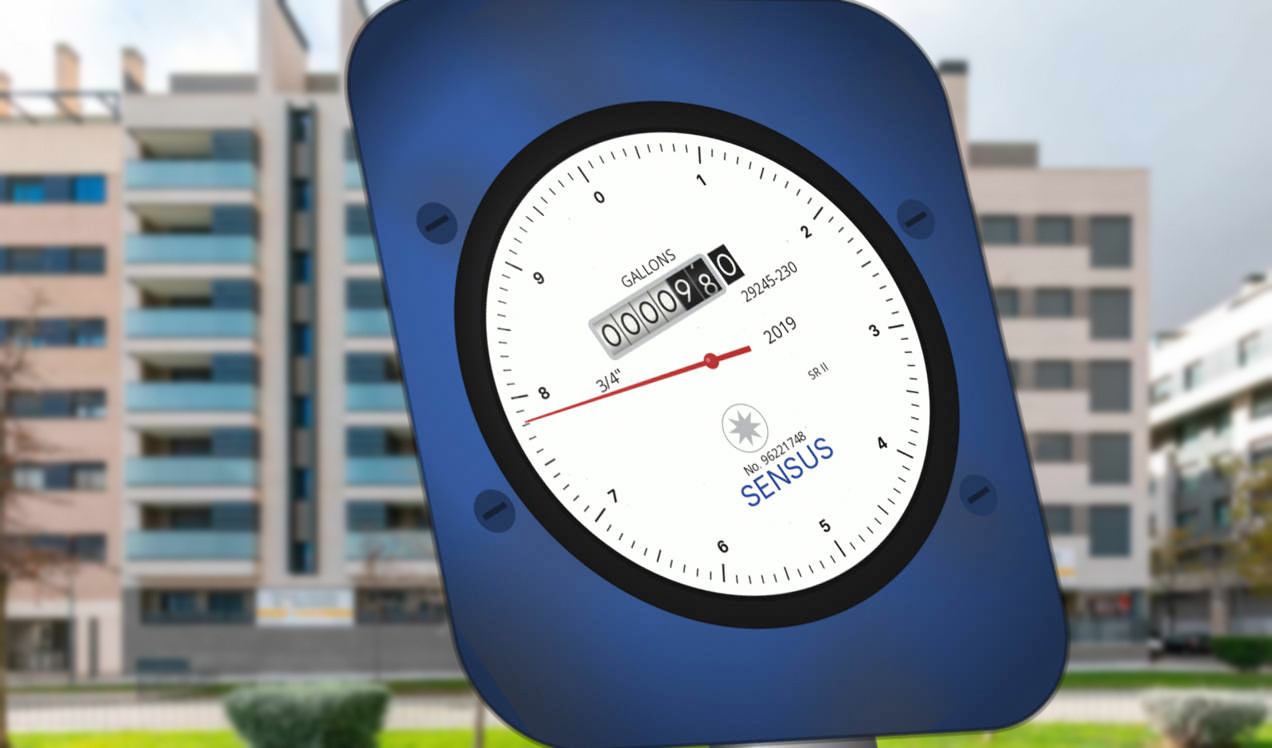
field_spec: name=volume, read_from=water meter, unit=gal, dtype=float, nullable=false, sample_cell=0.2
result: 977.8
